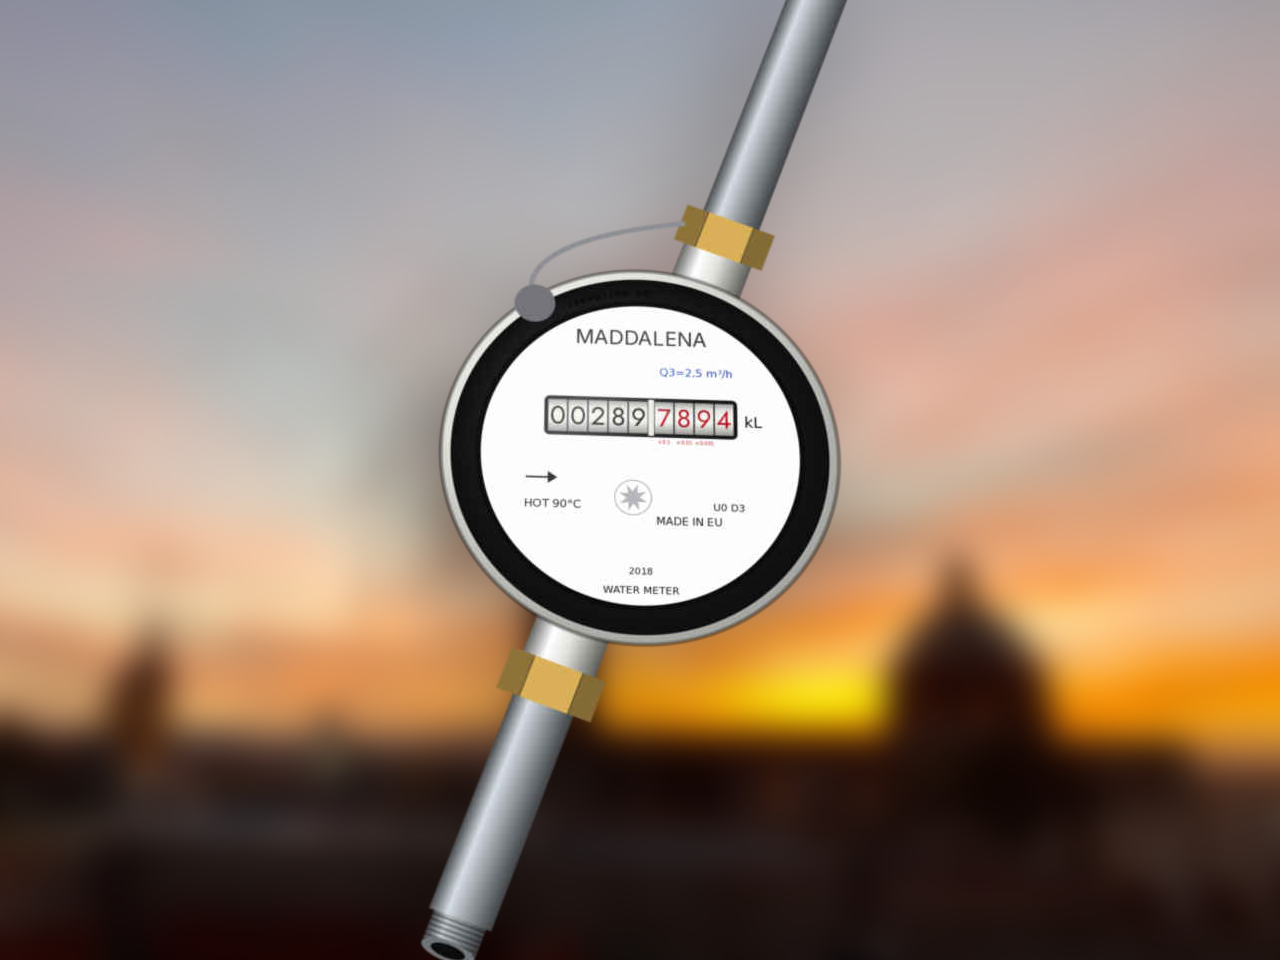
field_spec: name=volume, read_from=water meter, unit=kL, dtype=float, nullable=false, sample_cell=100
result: 289.7894
